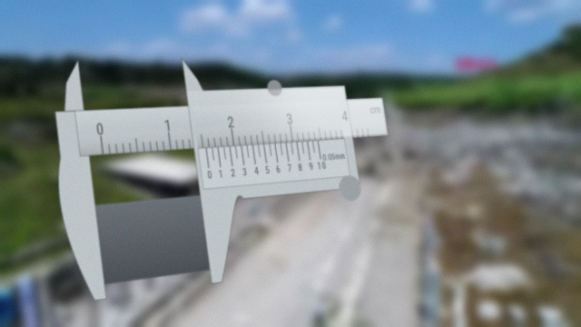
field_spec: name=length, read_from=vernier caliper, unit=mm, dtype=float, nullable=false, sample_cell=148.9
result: 15.5
